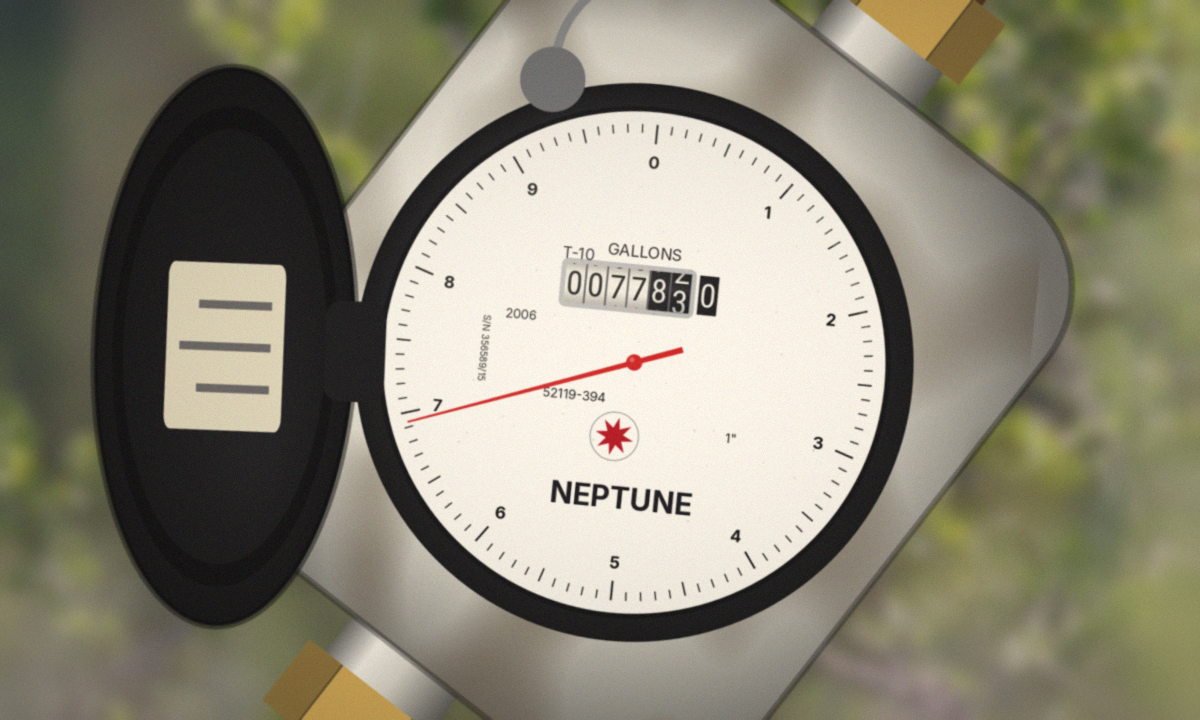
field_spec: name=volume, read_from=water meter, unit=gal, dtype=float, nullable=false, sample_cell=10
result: 77826.9
